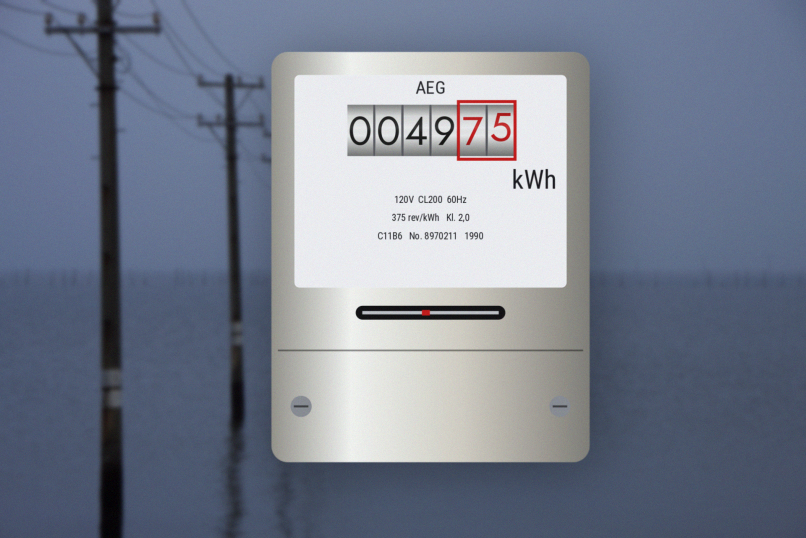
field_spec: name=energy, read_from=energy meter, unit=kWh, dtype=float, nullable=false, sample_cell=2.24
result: 49.75
